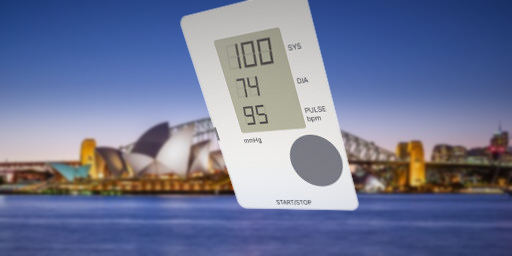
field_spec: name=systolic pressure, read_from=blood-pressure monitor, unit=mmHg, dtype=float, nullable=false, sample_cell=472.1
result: 100
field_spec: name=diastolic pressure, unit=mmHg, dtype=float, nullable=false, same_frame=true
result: 74
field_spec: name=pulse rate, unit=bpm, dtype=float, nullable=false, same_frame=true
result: 95
